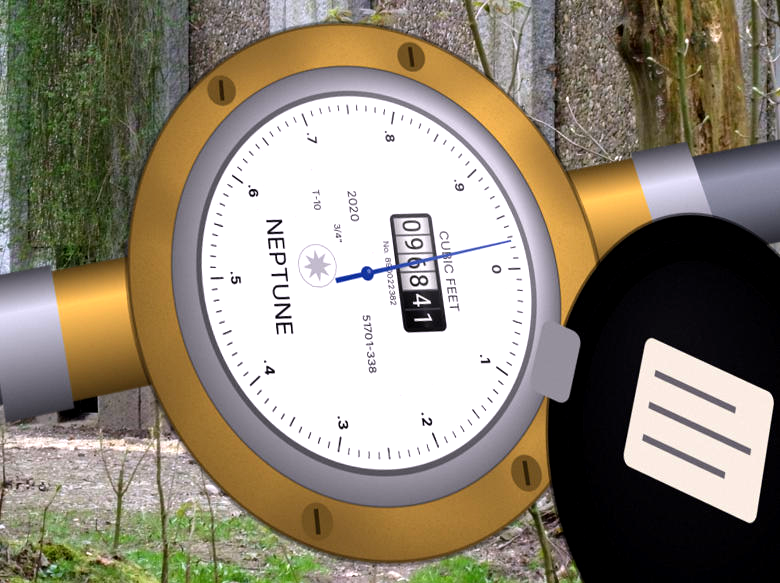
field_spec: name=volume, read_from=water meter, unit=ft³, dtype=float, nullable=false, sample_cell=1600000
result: 96840.97
